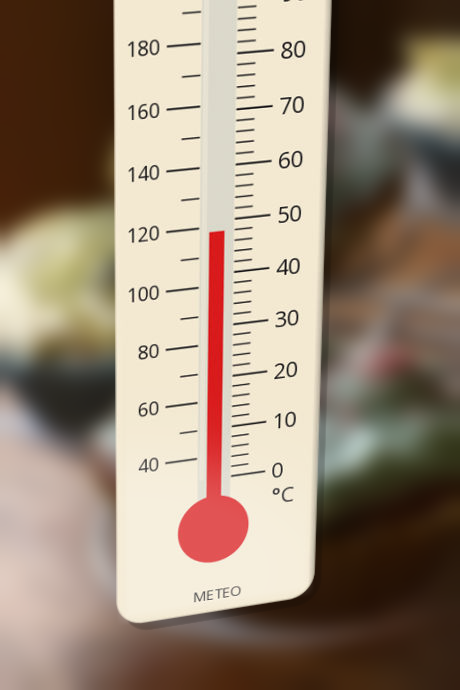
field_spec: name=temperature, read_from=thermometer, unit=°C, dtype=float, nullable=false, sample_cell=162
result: 48
